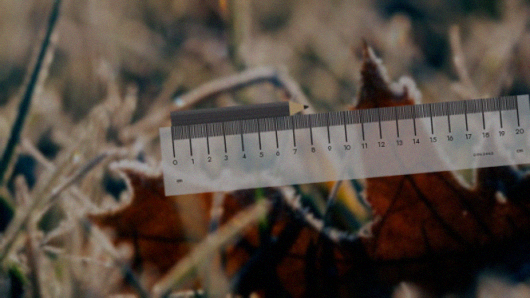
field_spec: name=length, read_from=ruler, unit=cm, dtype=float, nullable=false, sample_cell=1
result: 8
